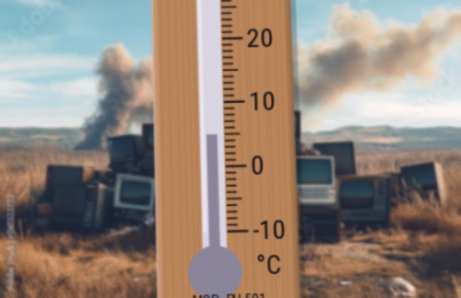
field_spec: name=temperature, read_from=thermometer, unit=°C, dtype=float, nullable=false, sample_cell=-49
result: 5
